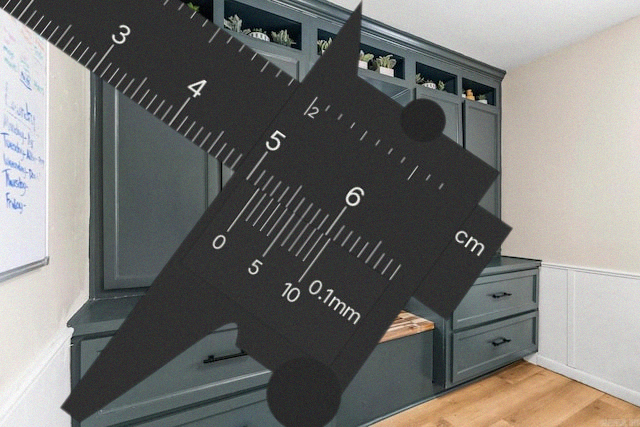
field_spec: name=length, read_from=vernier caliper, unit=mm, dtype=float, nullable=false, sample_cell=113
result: 51.6
